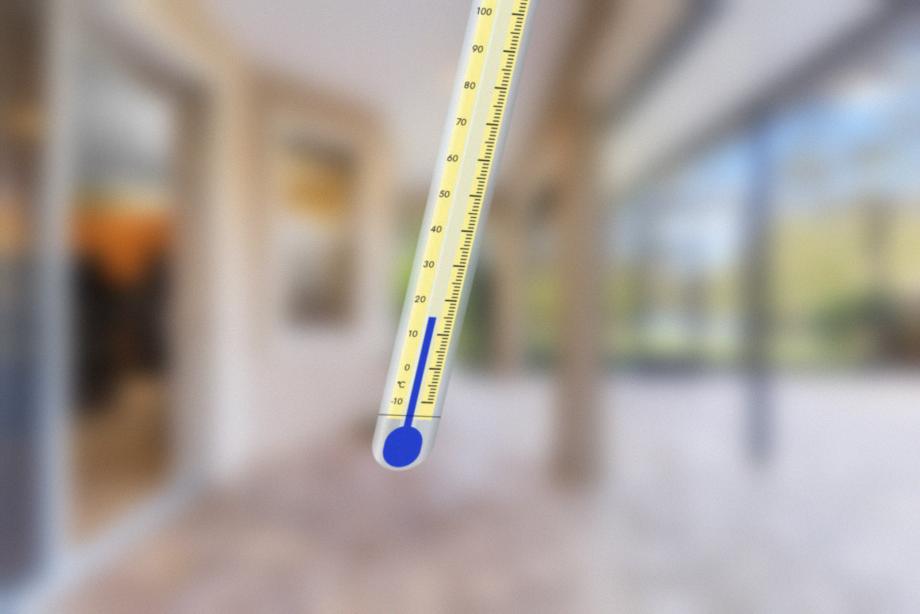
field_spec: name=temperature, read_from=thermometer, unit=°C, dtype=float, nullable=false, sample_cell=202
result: 15
